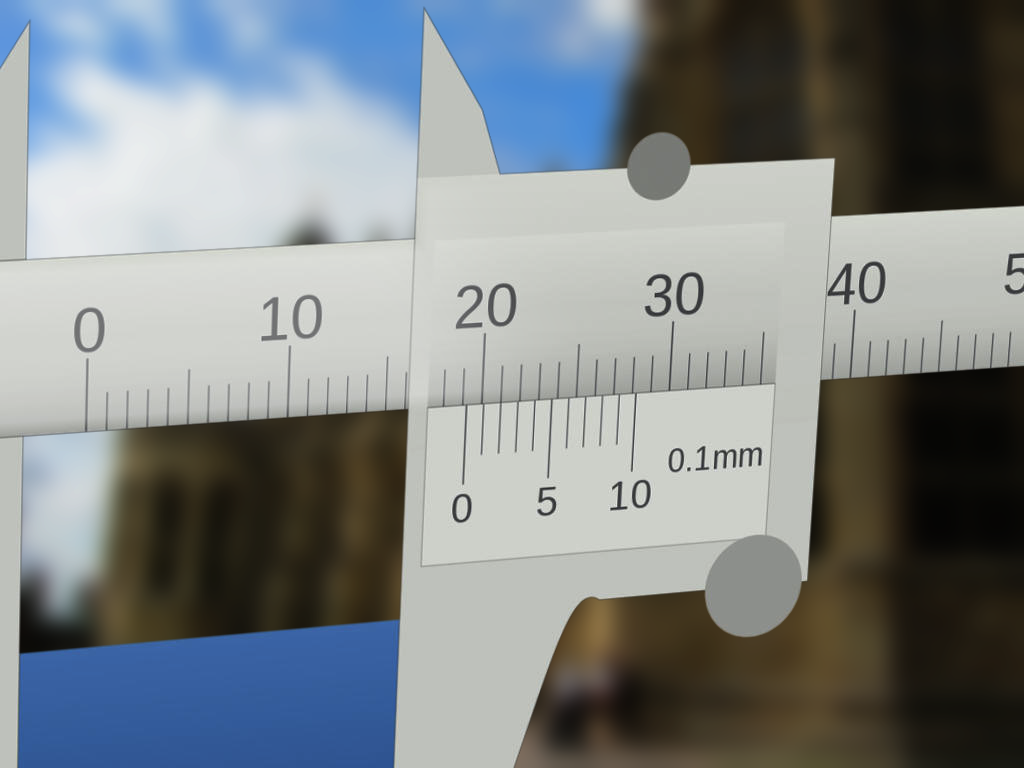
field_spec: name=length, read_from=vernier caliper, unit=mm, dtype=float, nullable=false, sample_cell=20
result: 19.2
